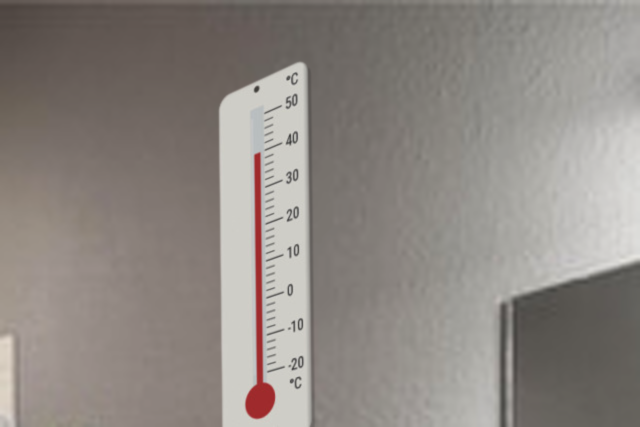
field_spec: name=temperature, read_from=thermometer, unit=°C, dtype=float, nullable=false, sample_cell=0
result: 40
